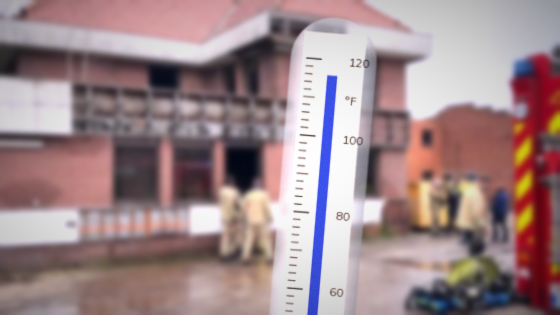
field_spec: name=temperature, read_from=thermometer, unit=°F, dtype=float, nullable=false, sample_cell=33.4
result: 116
